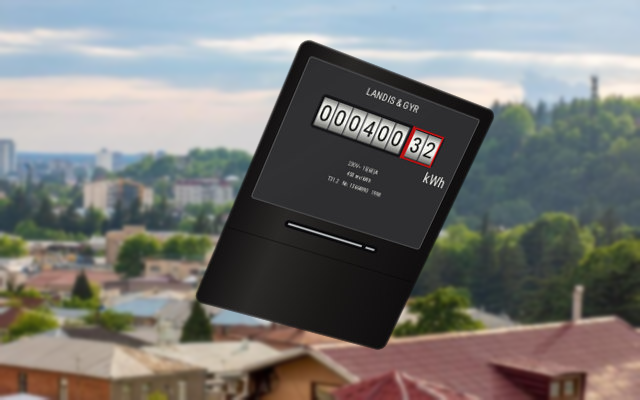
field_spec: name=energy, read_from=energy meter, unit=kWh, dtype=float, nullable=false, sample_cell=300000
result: 400.32
